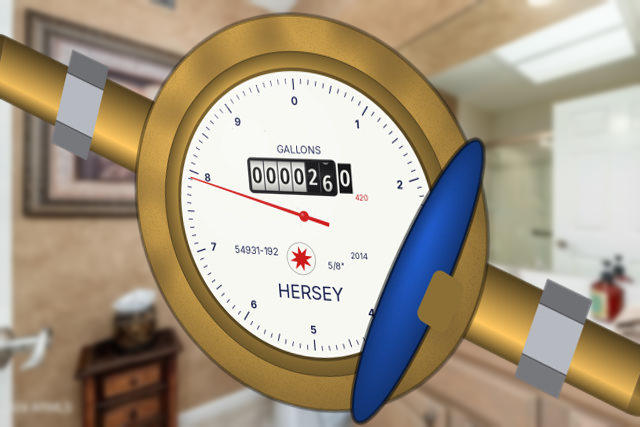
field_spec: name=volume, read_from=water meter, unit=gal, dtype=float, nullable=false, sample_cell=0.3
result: 257.9
